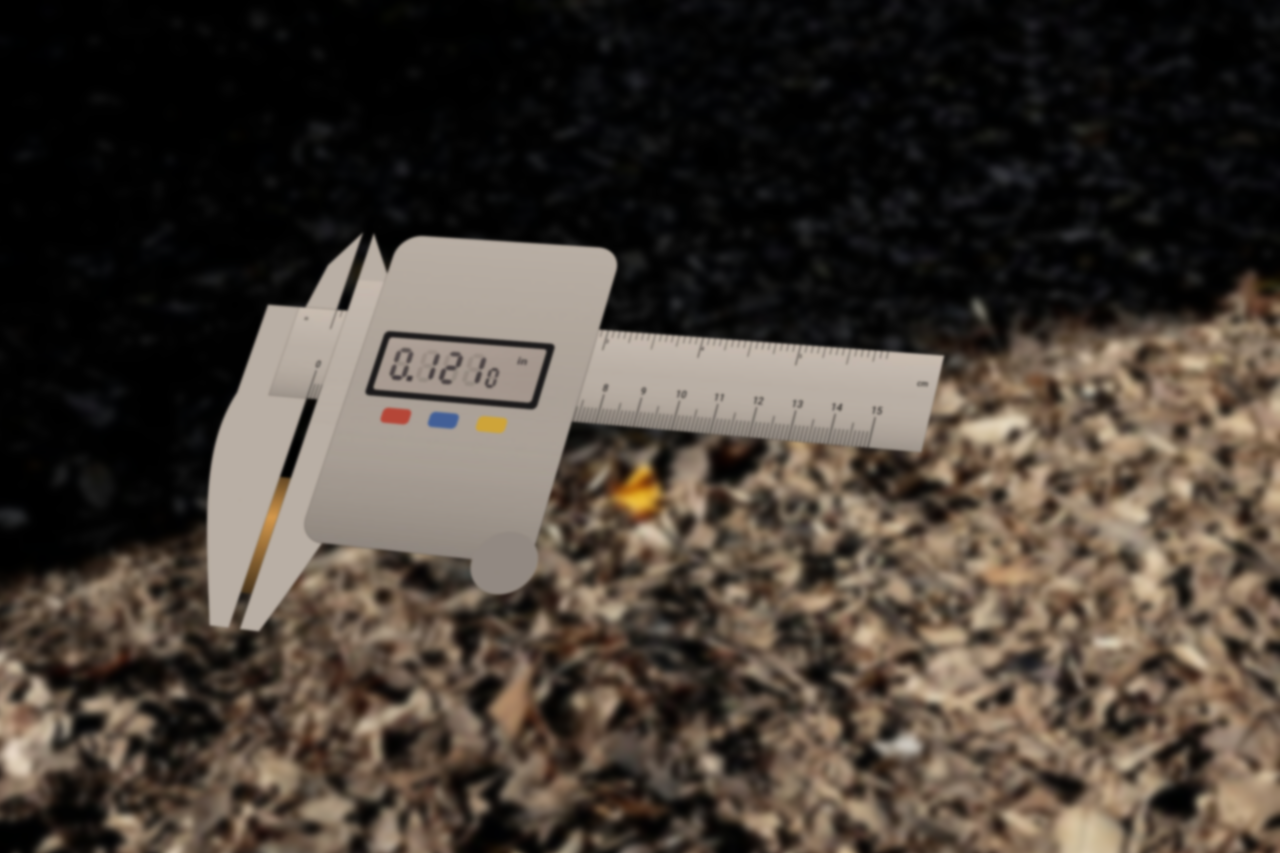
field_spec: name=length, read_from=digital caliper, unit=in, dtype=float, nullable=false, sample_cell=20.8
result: 0.1210
